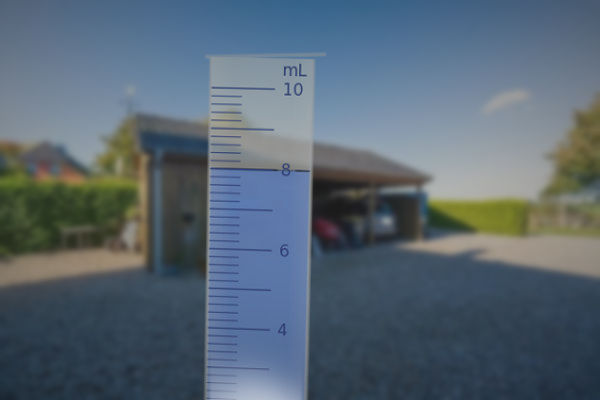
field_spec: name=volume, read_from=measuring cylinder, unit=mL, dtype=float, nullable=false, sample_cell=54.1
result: 8
